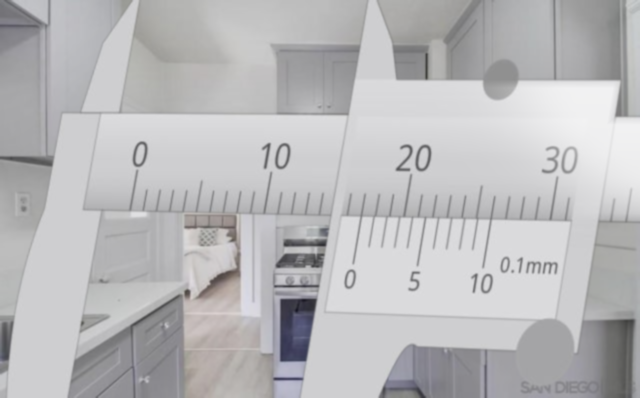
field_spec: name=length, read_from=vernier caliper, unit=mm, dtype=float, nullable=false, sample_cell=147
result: 17.0
